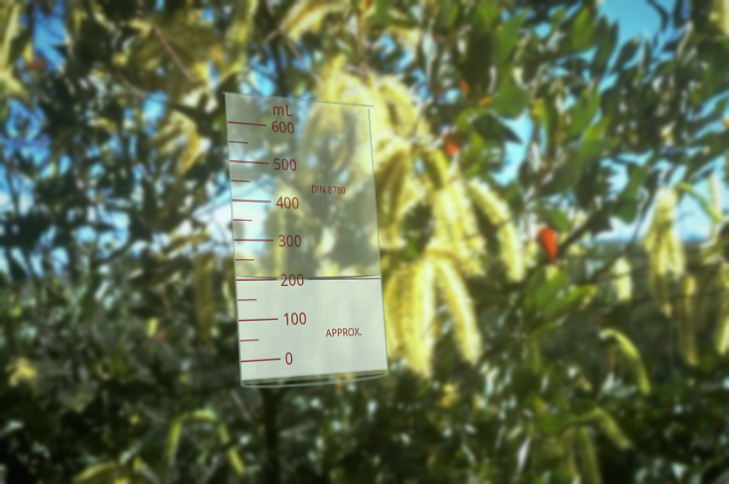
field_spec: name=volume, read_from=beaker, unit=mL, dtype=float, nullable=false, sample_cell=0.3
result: 200
